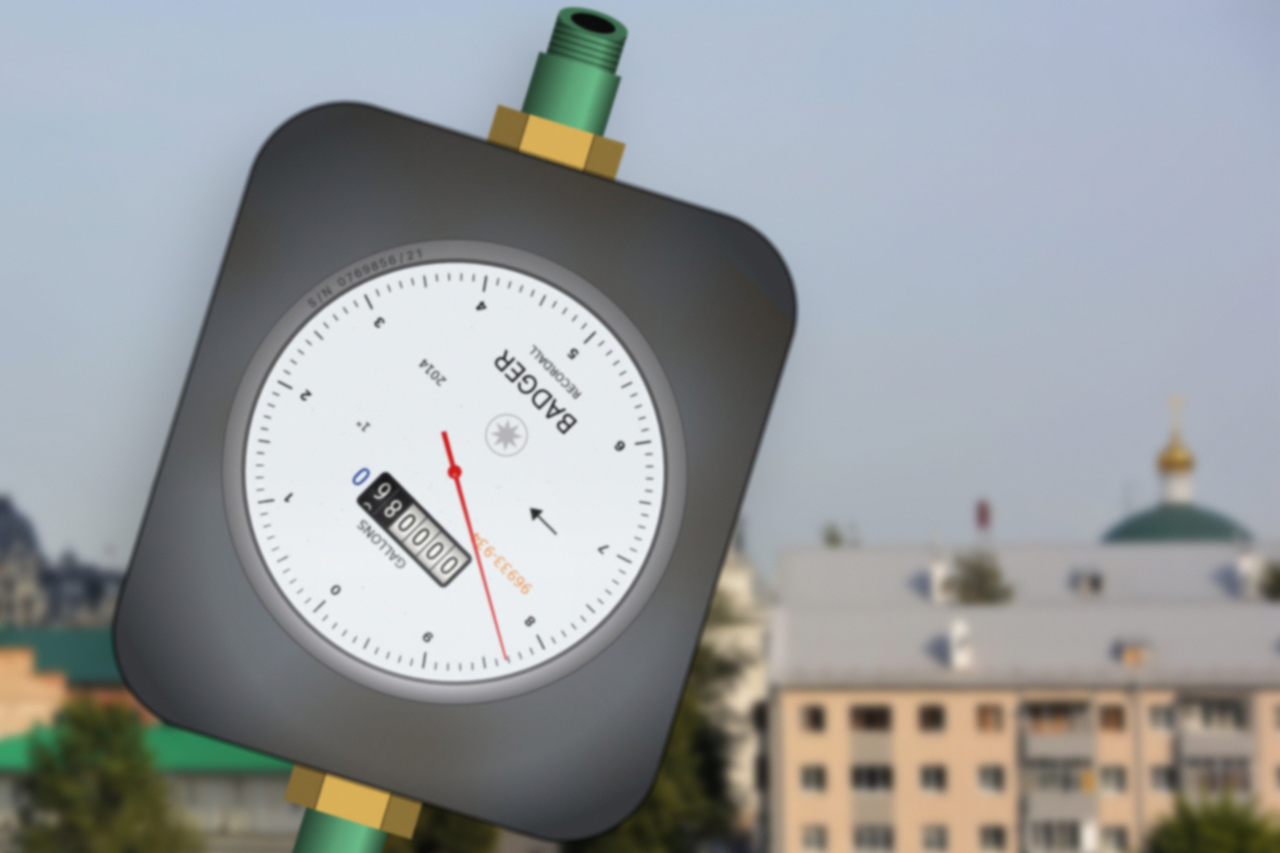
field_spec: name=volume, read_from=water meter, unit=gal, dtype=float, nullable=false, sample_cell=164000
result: 858.3
